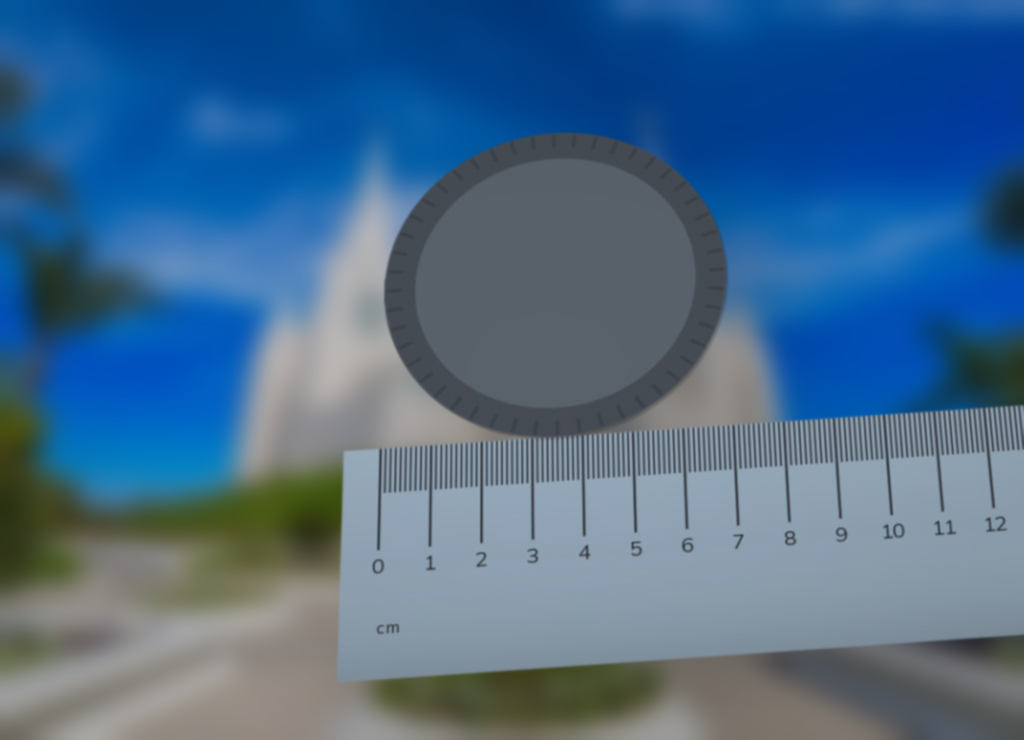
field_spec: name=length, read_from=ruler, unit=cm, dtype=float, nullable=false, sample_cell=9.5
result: 7
